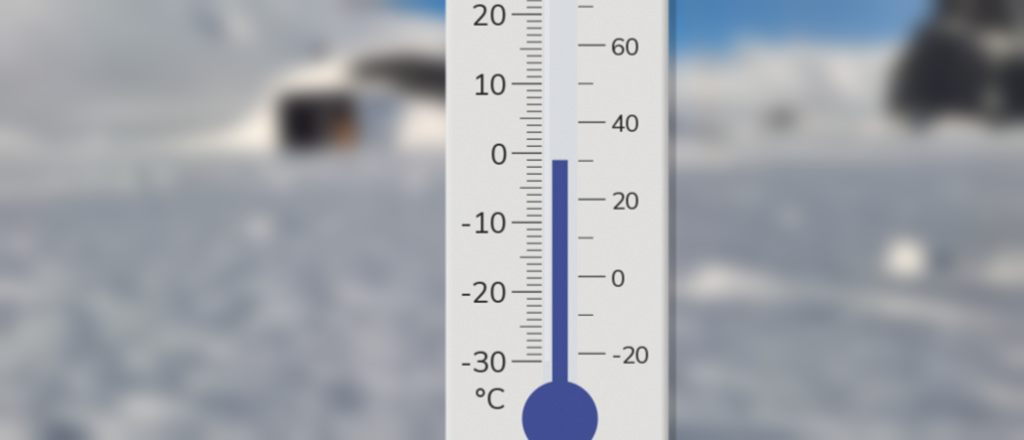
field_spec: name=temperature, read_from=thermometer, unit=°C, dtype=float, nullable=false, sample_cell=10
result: -1
